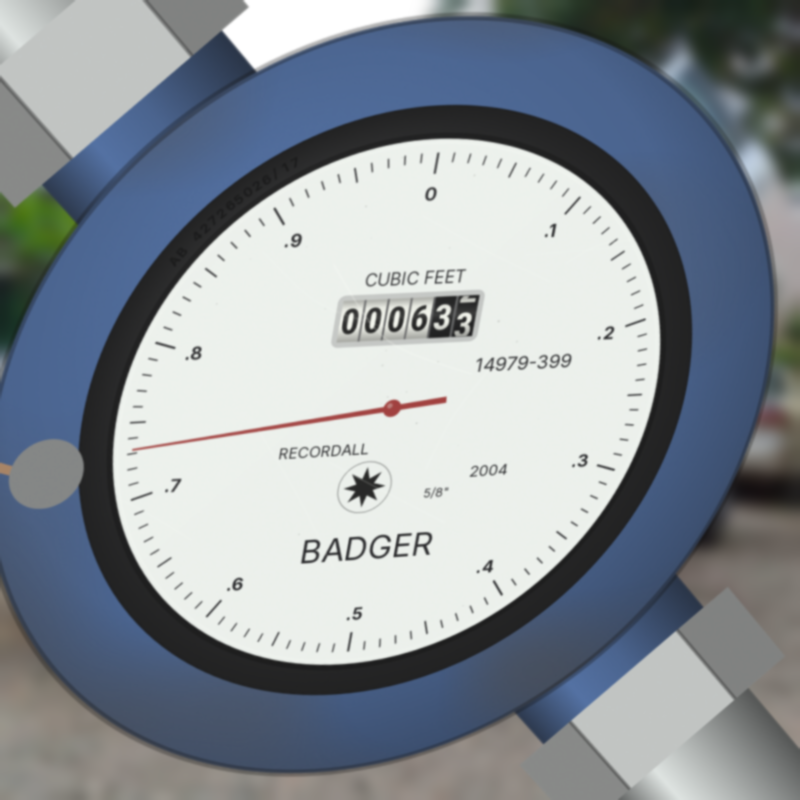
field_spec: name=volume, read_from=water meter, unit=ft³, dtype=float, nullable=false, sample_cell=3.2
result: 632.73
